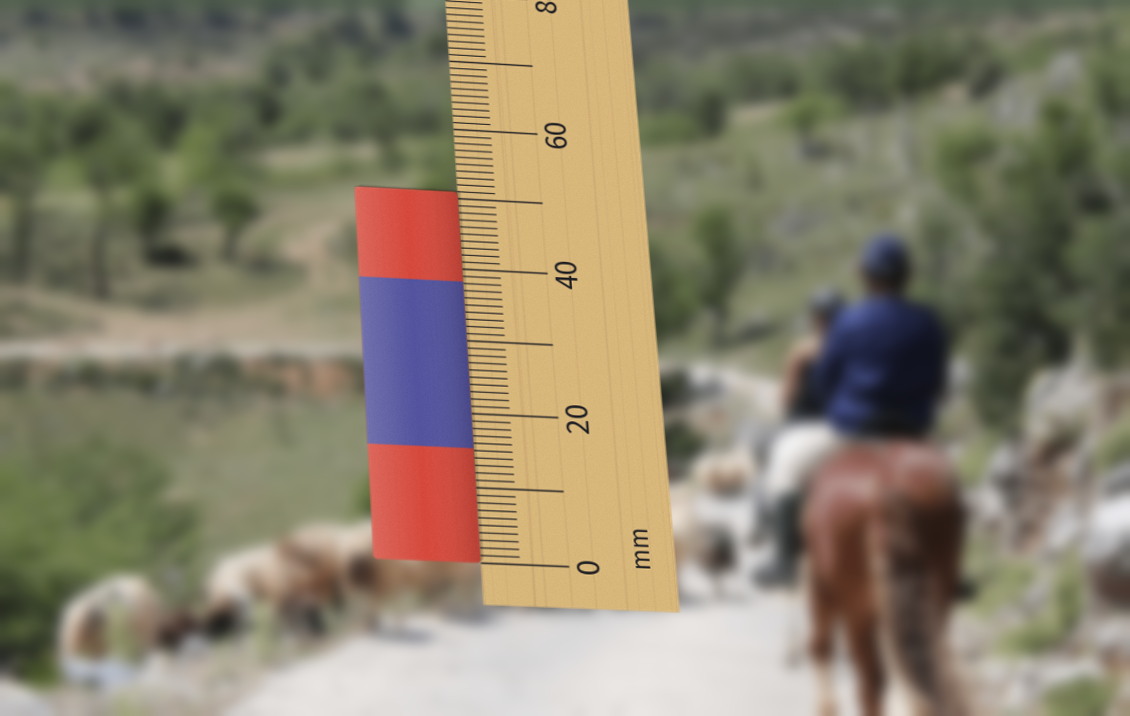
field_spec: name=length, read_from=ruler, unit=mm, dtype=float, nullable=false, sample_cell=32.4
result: 51
